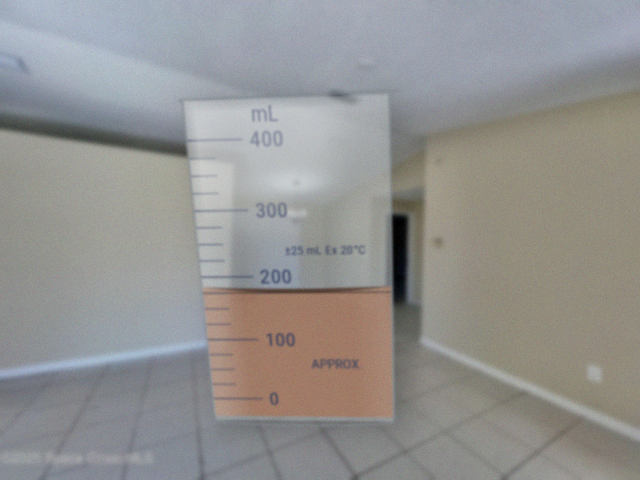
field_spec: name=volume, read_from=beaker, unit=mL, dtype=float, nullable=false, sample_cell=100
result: 175
